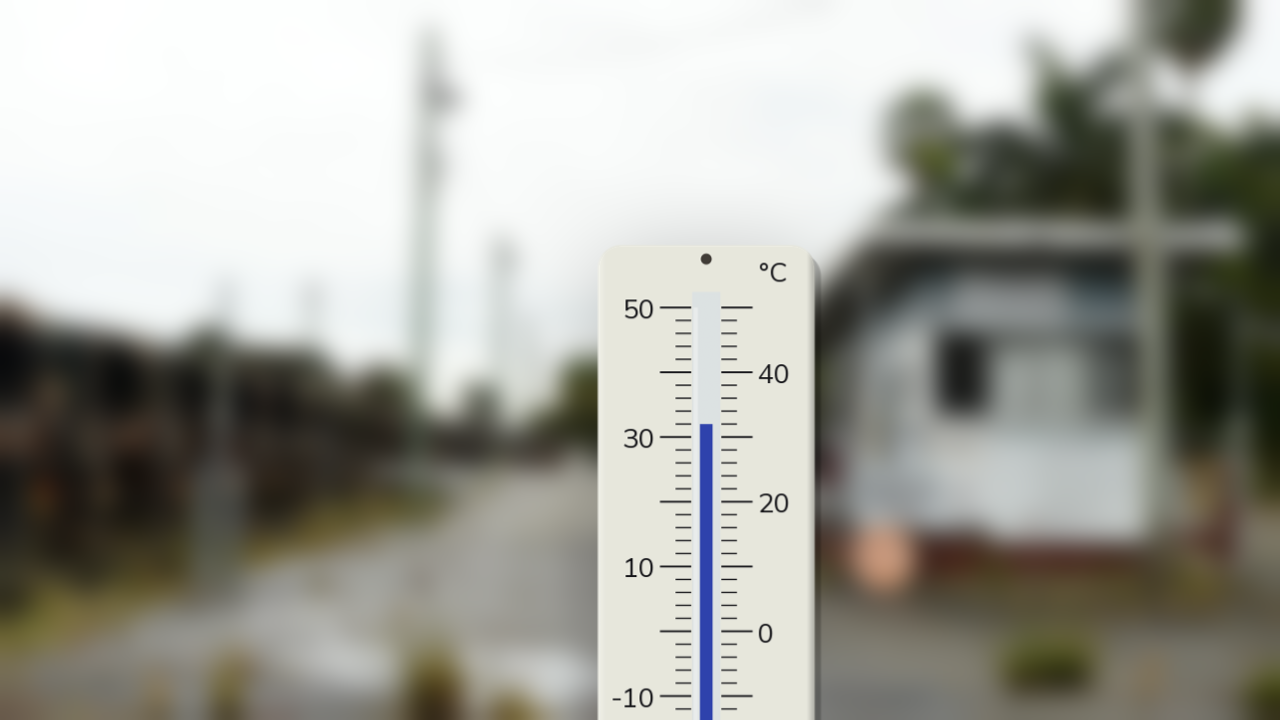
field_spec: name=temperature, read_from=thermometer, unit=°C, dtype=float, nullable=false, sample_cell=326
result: 32
